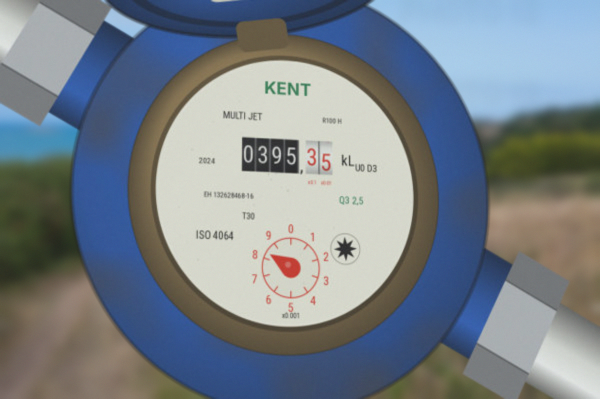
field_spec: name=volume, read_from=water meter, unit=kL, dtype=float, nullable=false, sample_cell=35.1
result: 395.348
